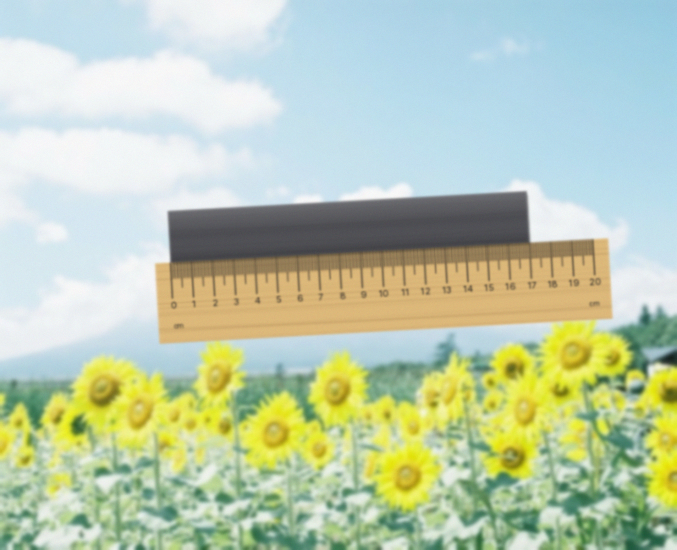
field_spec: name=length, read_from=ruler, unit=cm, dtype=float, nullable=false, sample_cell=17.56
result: 17
